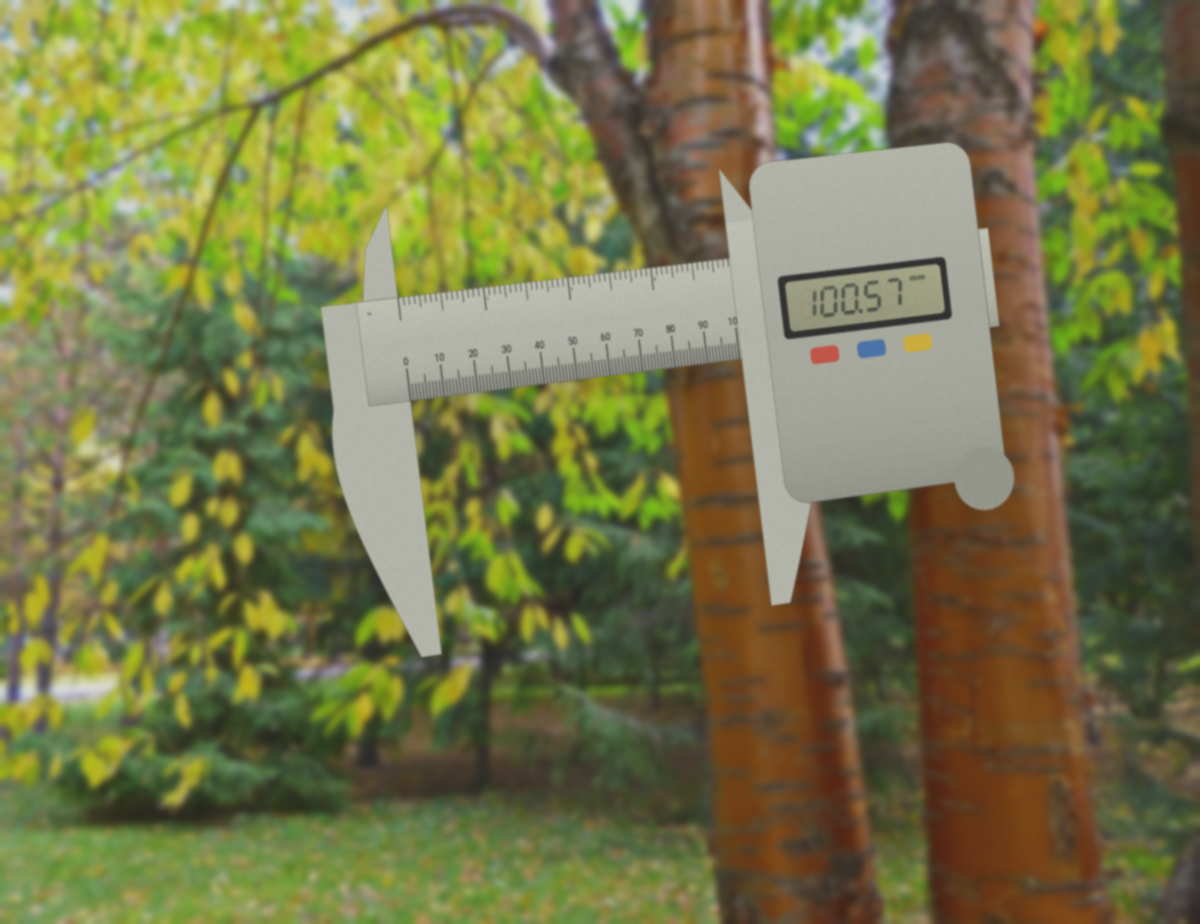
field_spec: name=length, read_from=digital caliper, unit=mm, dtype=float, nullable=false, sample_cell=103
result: 100.57
